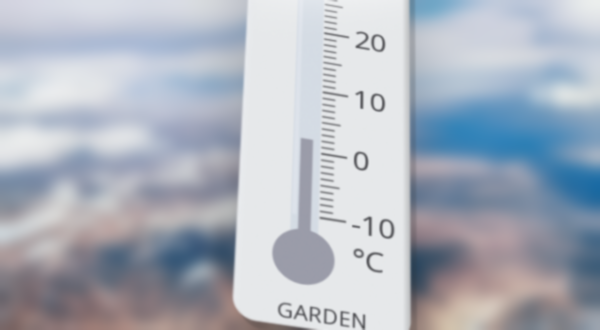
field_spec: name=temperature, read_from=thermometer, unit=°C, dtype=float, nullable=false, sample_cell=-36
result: 2
